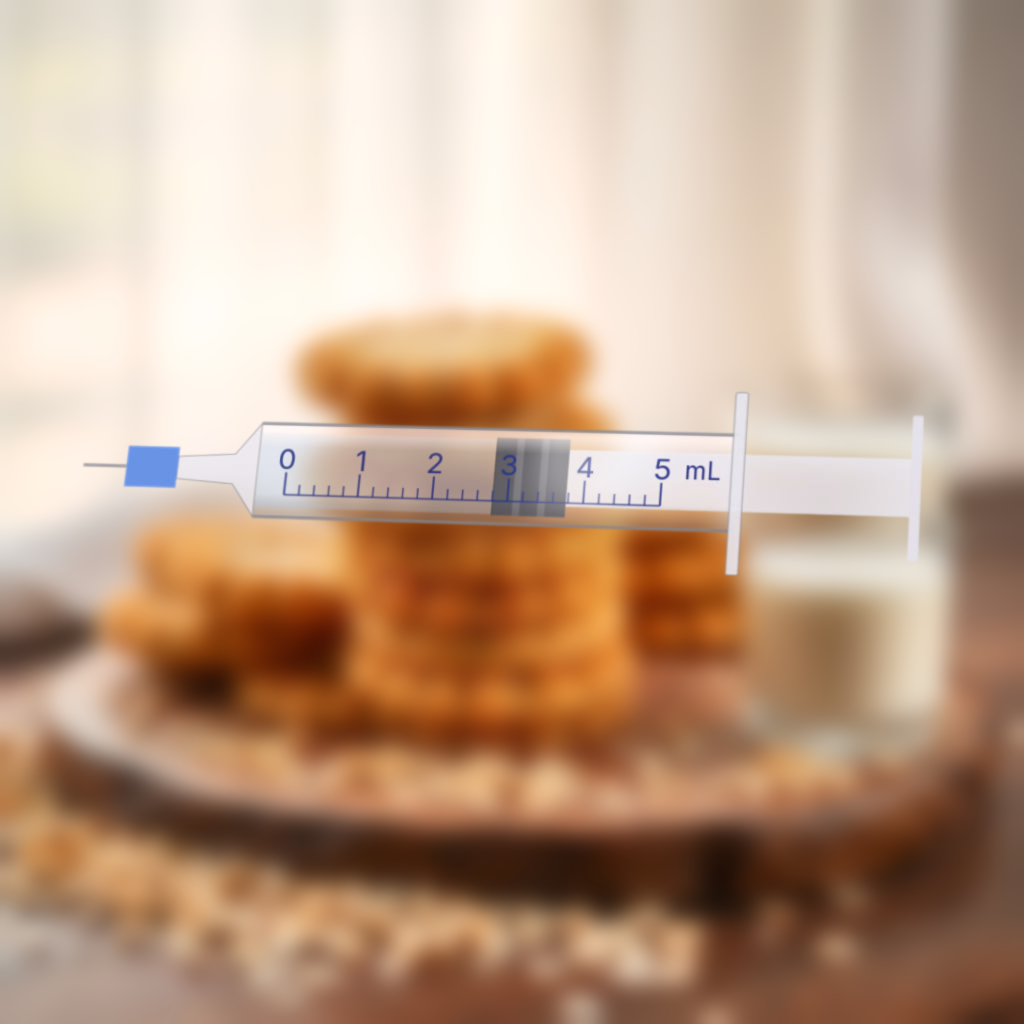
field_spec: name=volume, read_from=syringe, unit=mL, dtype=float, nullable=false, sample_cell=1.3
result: 2.8
